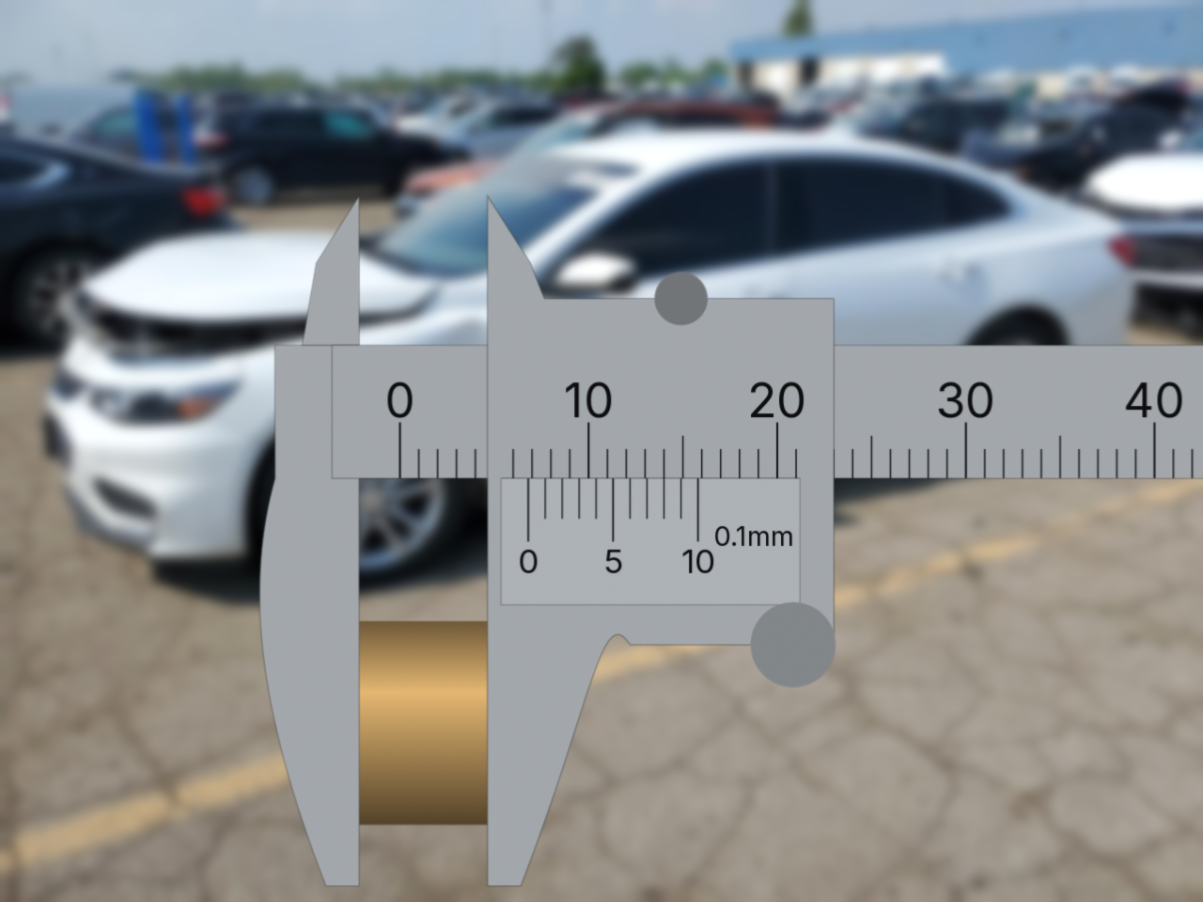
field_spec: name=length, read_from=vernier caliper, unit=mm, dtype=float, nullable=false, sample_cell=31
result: 6.8
